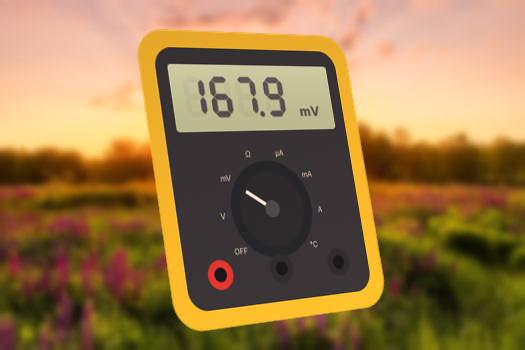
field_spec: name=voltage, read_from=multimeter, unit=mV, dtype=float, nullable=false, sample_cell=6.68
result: 167.9
